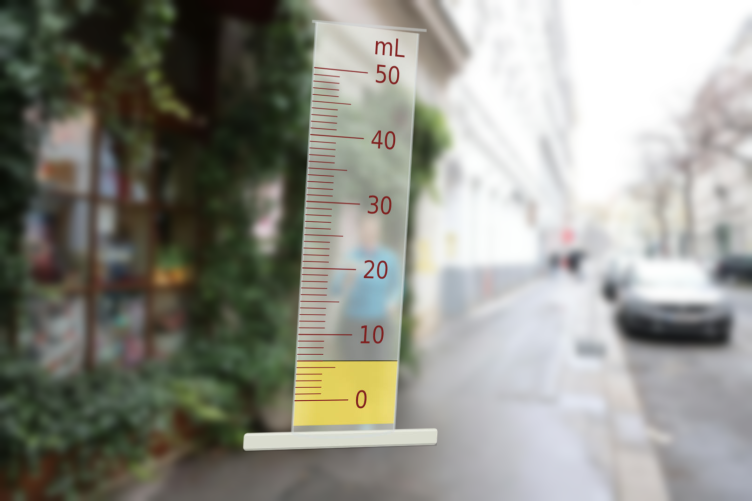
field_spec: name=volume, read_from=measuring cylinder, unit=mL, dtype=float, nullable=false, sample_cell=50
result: 6
